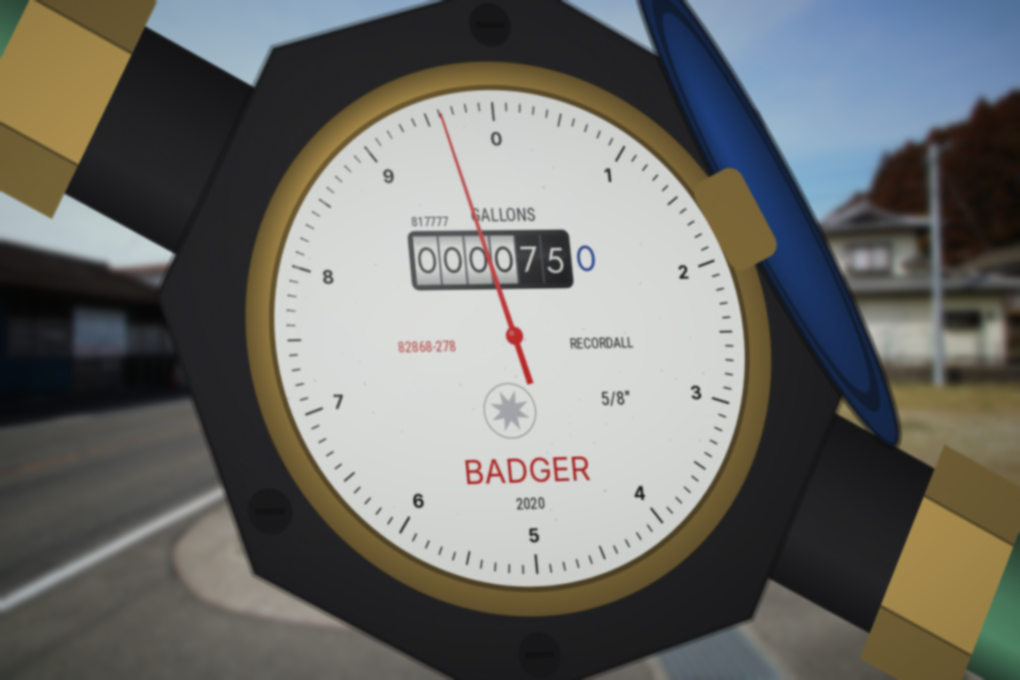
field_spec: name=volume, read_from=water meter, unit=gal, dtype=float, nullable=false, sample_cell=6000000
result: 749.6
